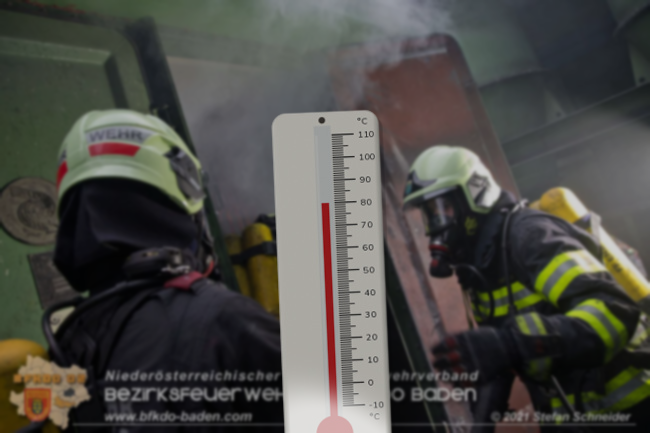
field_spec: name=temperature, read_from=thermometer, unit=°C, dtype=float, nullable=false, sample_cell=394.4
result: 80
